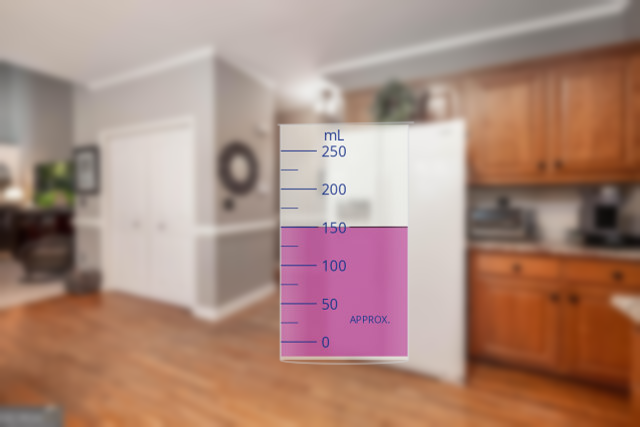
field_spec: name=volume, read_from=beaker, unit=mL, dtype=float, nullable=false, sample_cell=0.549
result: 150
